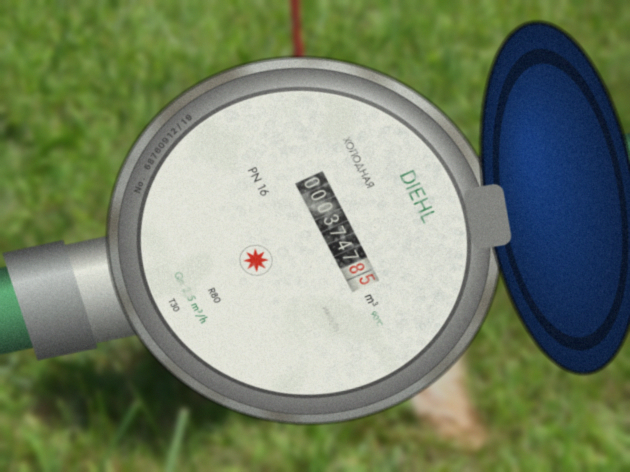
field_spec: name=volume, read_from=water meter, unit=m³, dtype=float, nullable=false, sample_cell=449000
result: 3747.85
